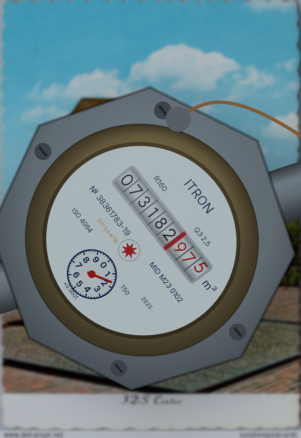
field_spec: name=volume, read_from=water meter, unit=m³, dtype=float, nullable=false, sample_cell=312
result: 73182.9751
